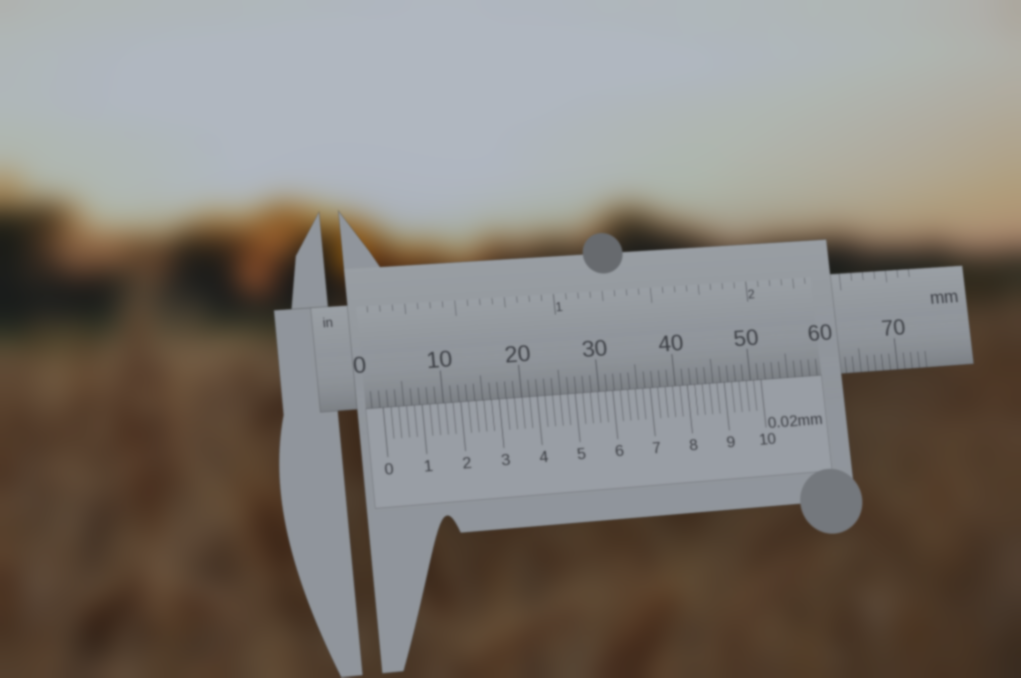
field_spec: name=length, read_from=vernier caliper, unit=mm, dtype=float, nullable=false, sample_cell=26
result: 2.4
